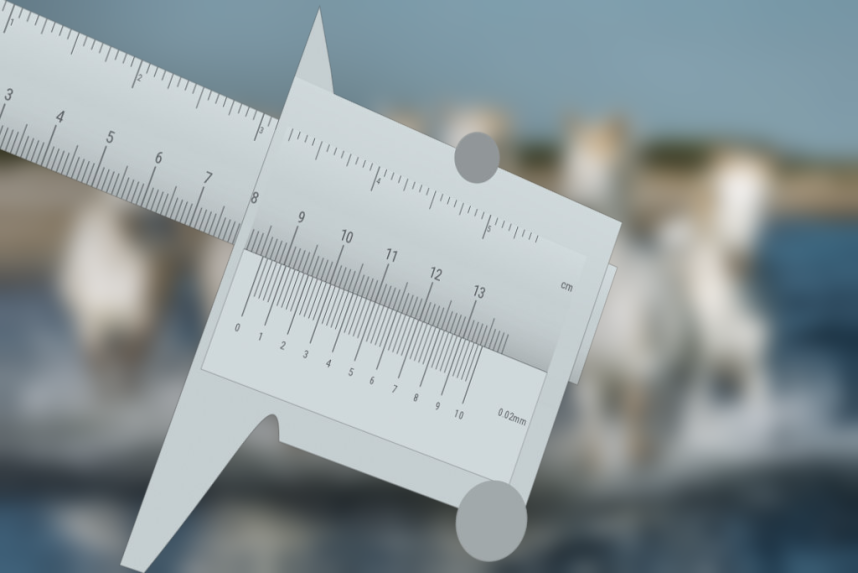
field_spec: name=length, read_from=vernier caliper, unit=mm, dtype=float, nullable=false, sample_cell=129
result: 85.5
